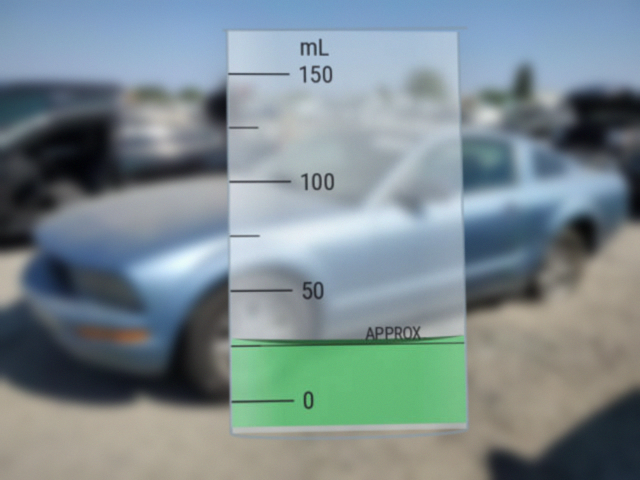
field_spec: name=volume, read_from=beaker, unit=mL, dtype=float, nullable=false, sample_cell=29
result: 25
